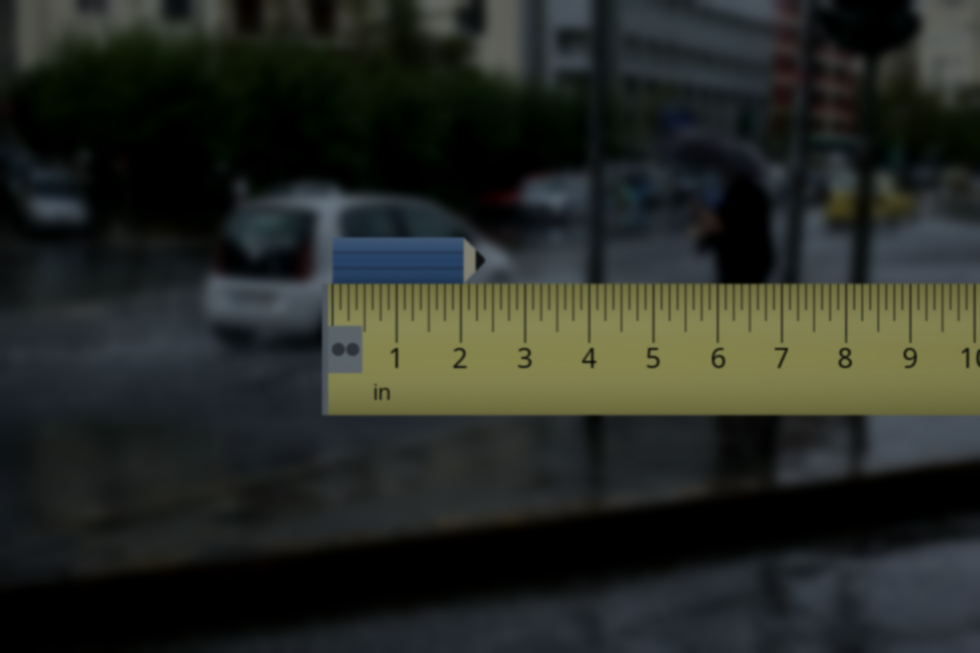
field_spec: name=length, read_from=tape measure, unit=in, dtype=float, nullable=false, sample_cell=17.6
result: 2.375
